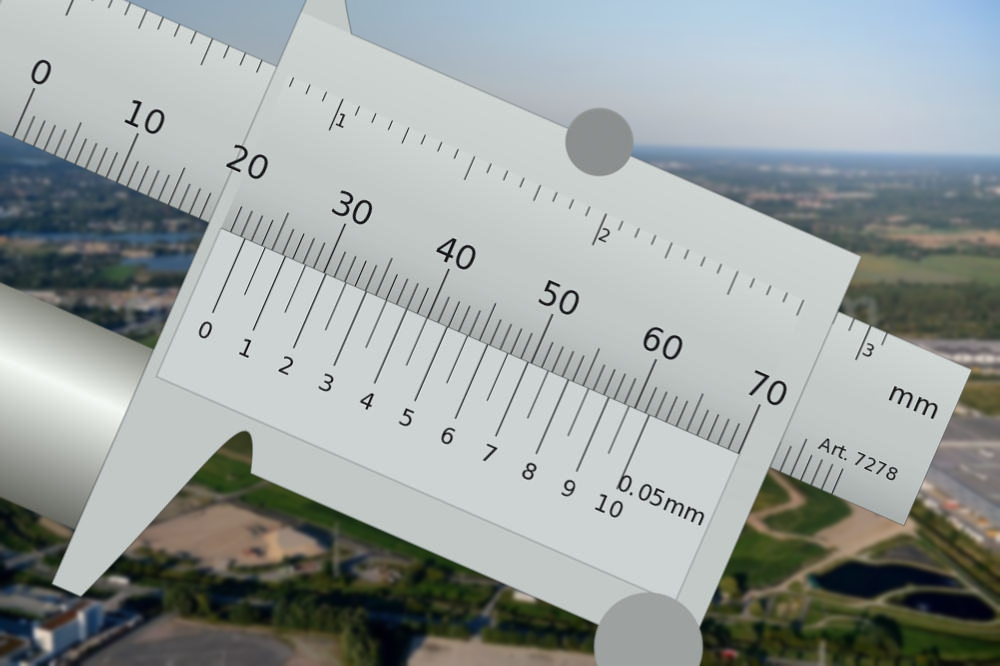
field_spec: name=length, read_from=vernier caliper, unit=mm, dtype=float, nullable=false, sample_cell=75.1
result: 22.4
